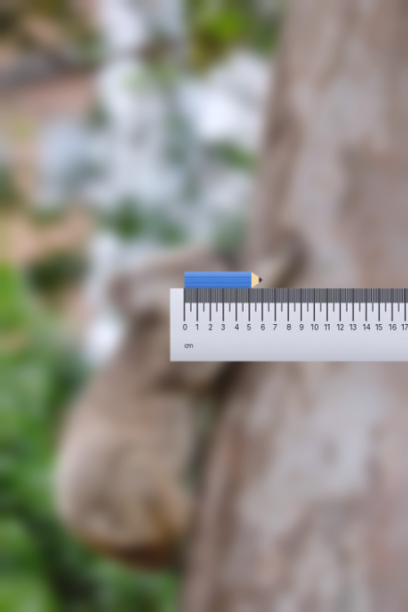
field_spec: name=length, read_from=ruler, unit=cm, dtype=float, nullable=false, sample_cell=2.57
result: 6
